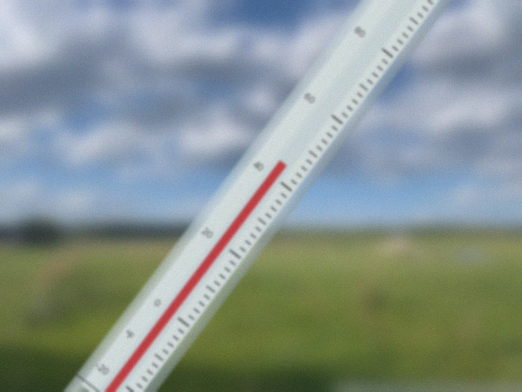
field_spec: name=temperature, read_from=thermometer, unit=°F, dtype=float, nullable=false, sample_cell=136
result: 44
